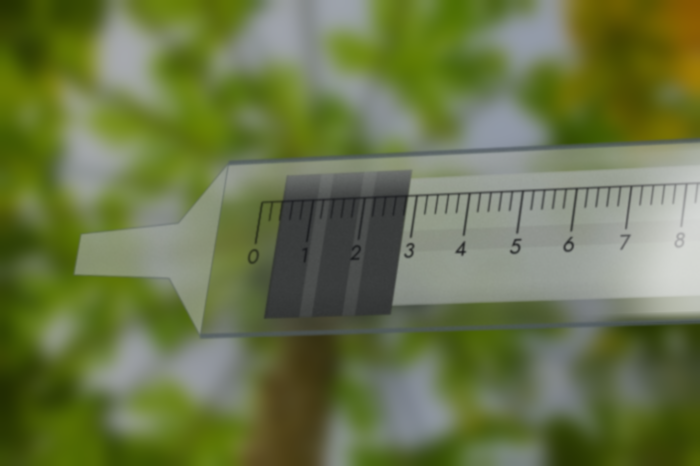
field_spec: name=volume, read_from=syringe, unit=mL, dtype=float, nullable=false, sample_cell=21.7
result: 0.4
